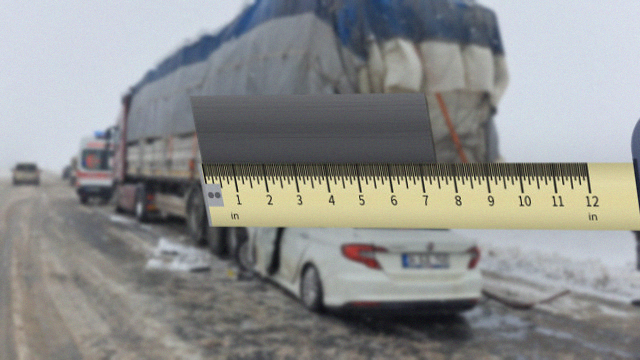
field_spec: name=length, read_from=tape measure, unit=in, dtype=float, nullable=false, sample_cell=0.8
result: 7.5
